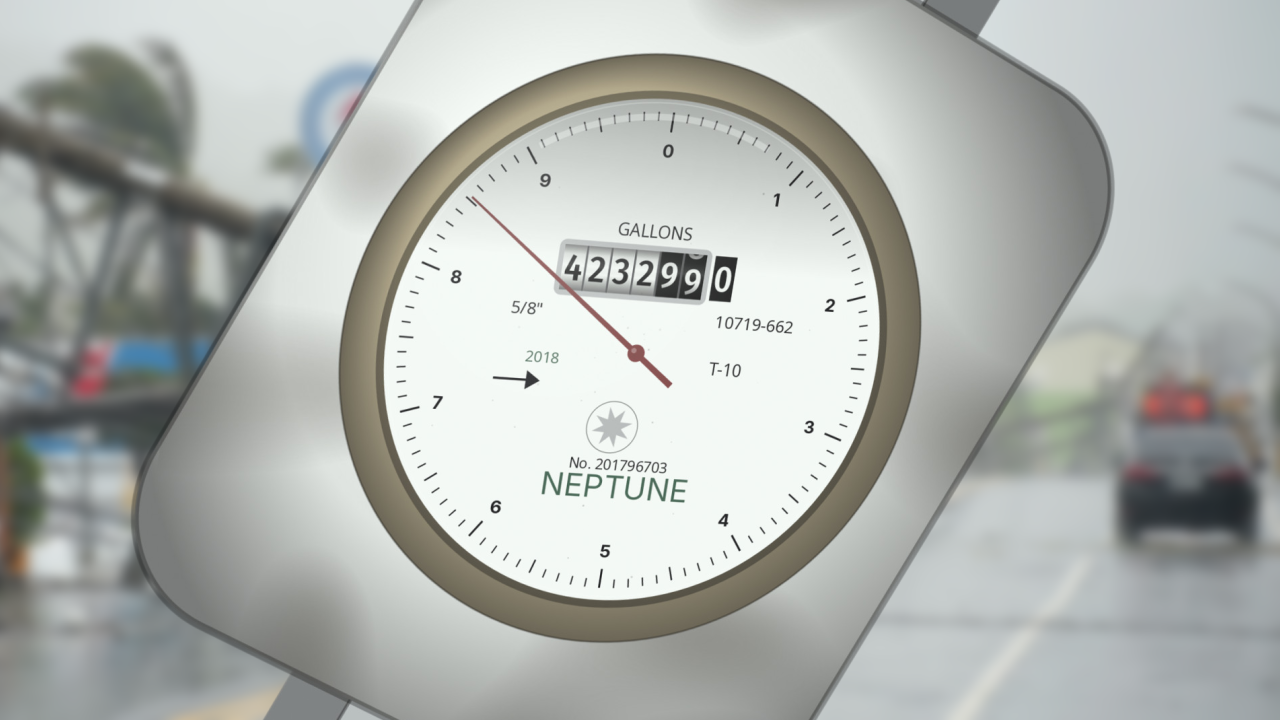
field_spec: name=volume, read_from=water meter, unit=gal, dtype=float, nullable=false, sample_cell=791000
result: 4232988.5
